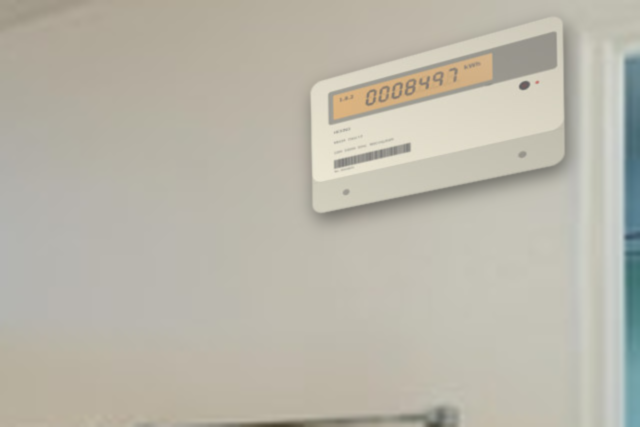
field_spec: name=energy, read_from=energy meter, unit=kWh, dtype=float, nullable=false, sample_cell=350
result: 8497
